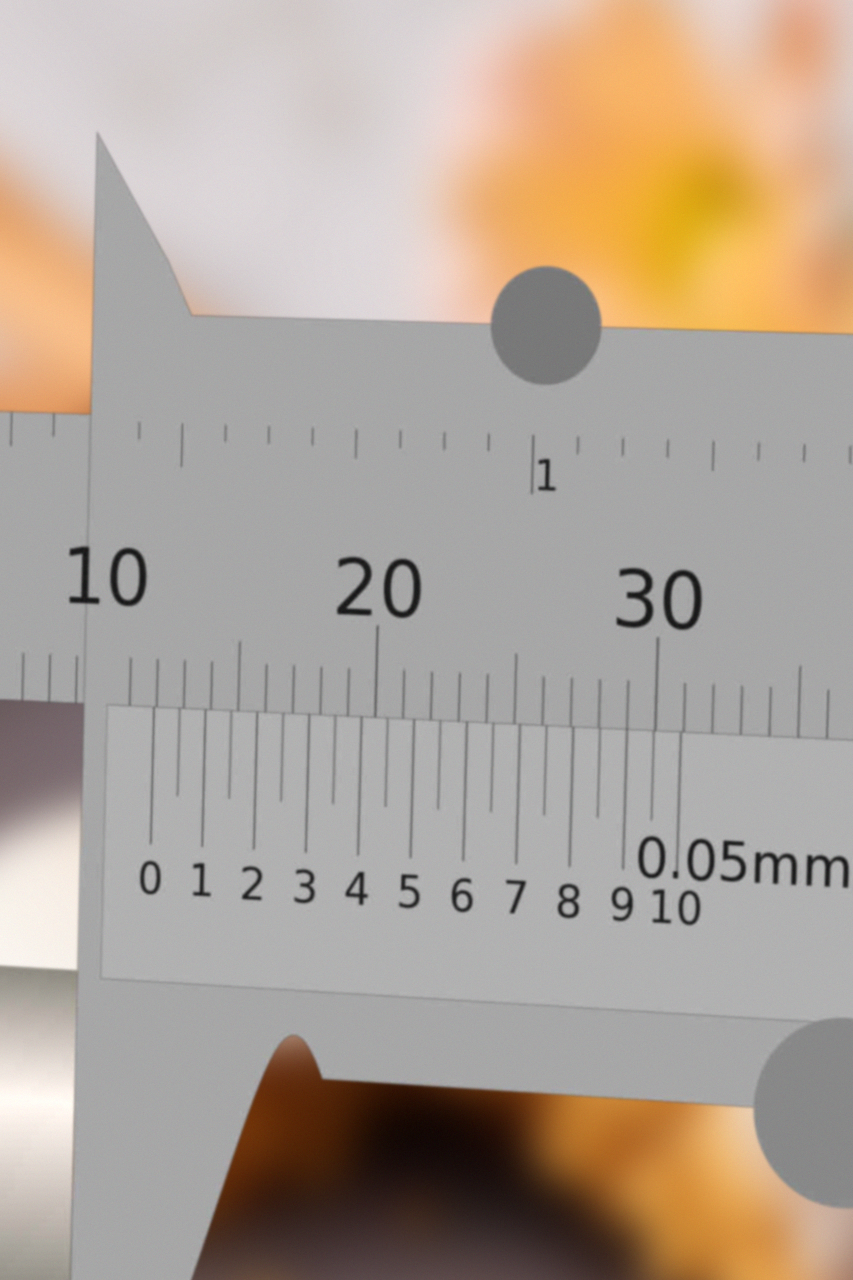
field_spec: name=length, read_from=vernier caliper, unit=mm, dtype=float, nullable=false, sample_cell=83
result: 11.9
